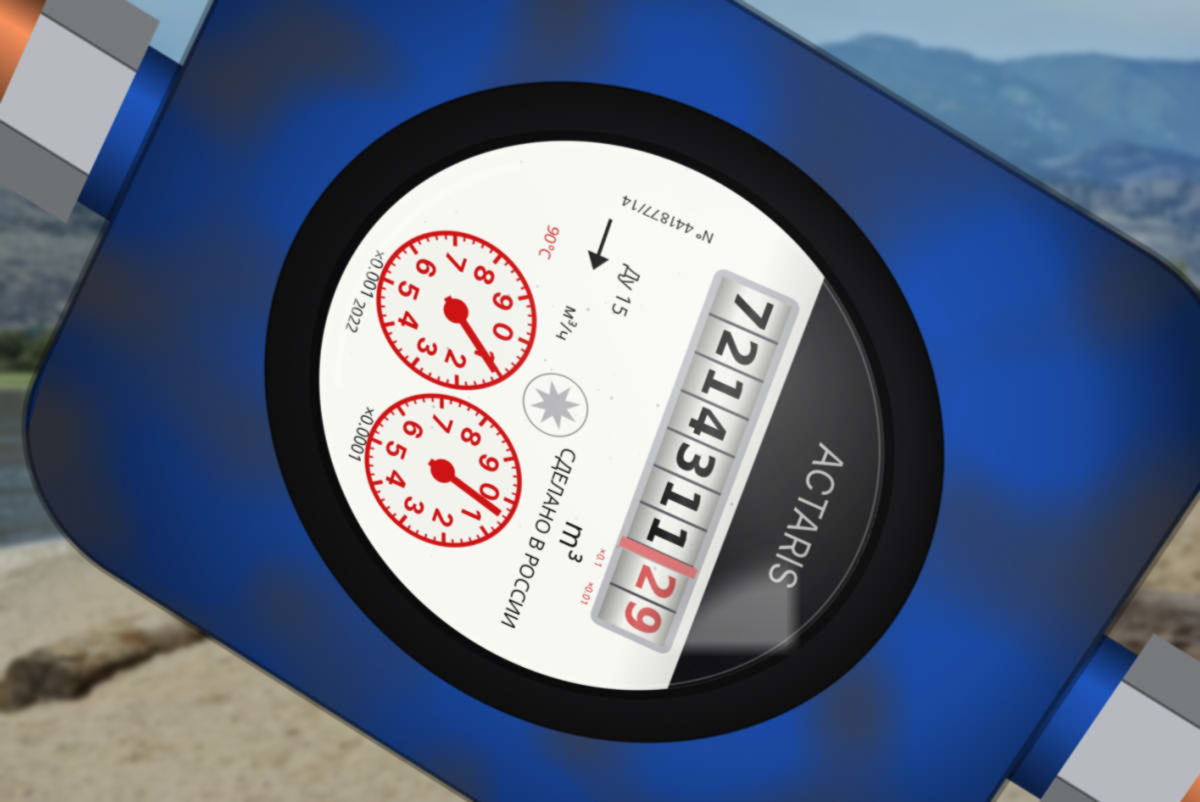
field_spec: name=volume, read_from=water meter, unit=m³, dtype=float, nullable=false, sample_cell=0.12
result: 7214311.2910
